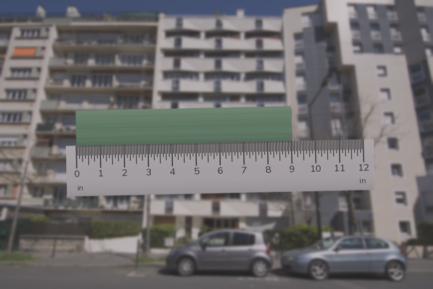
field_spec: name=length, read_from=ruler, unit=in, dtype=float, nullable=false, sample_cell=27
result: 9
